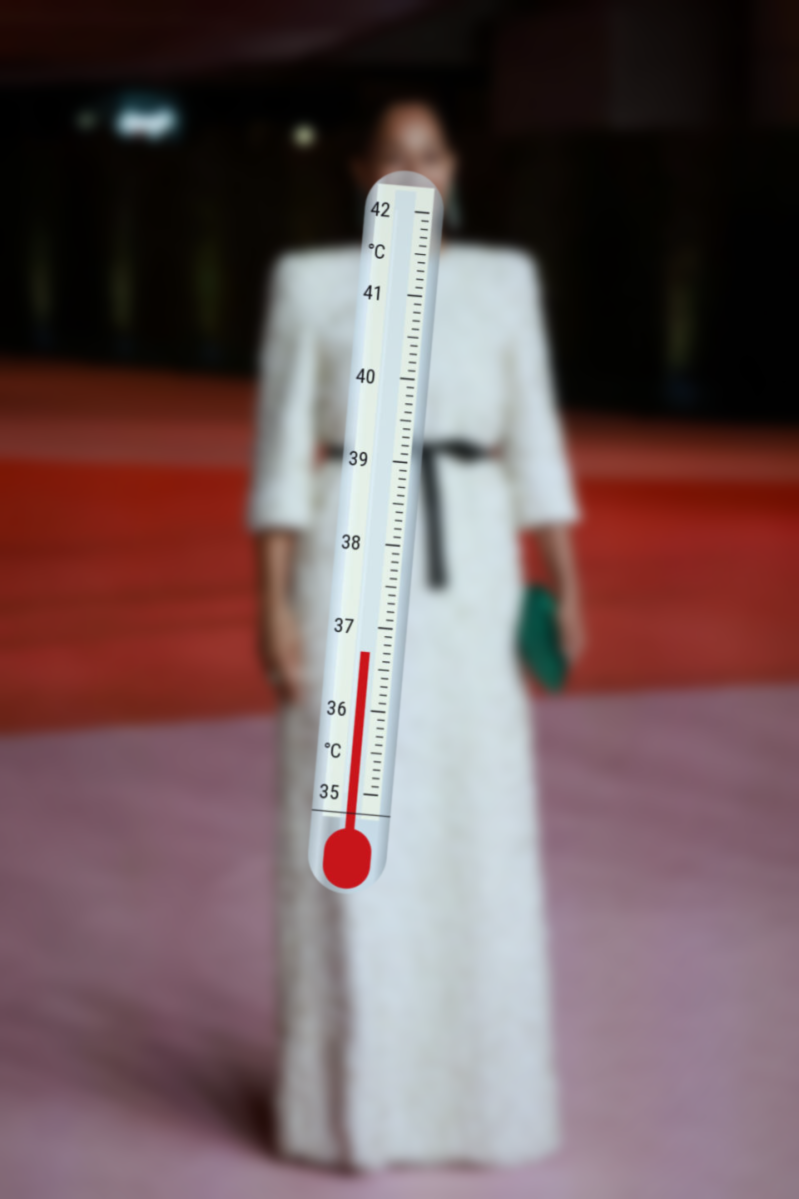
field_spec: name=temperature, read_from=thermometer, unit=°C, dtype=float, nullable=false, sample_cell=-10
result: 36.7
